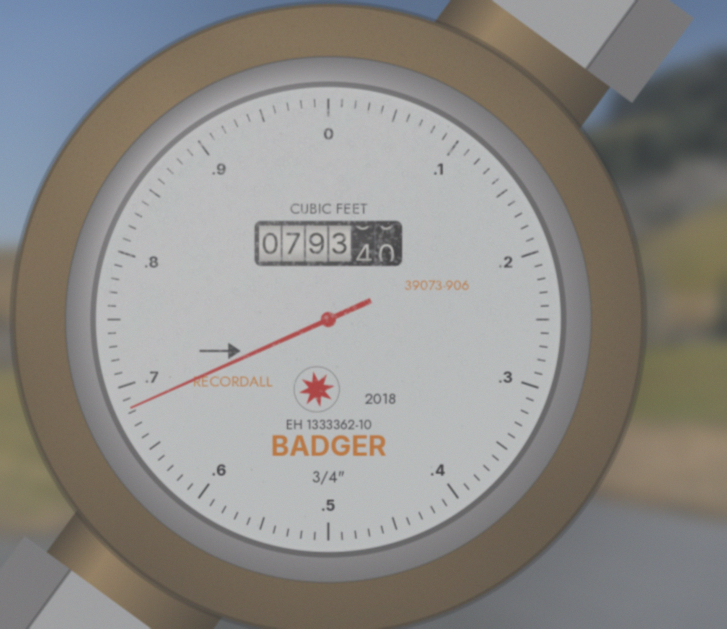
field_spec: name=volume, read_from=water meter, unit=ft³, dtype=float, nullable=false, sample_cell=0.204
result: 79339.68
